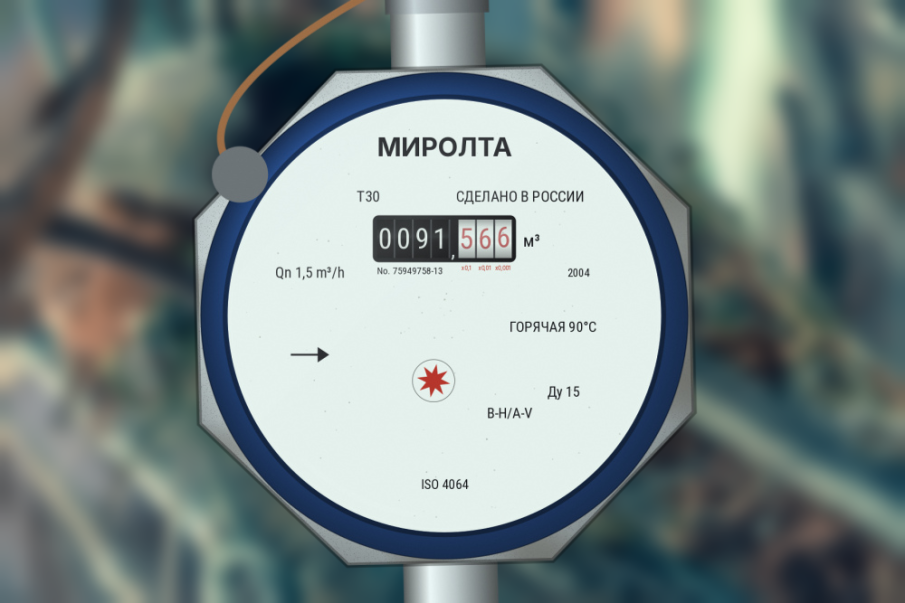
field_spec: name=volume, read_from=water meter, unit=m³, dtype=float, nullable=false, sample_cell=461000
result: 91.566
